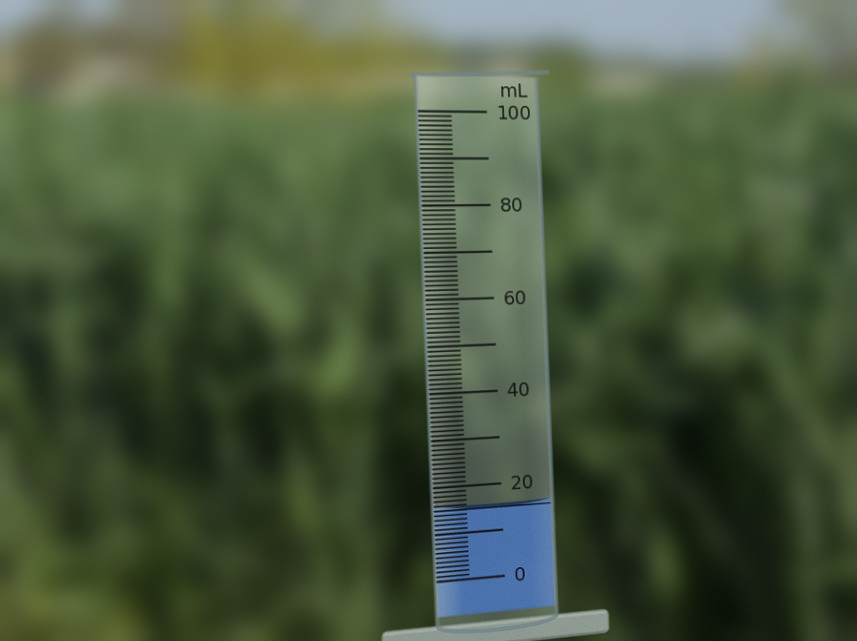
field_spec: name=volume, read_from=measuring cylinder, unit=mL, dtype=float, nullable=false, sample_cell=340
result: 15
